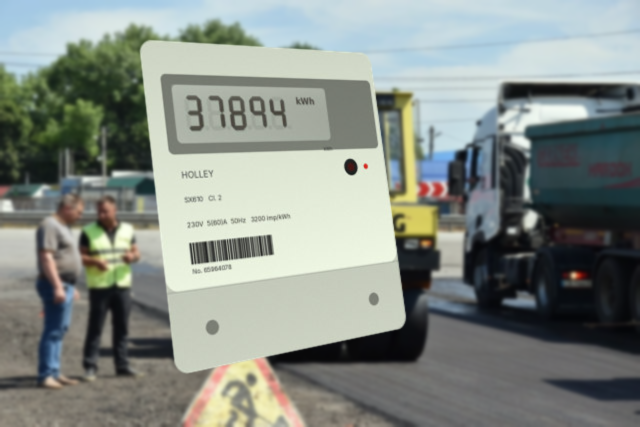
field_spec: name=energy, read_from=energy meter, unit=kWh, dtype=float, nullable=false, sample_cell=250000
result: 37894
